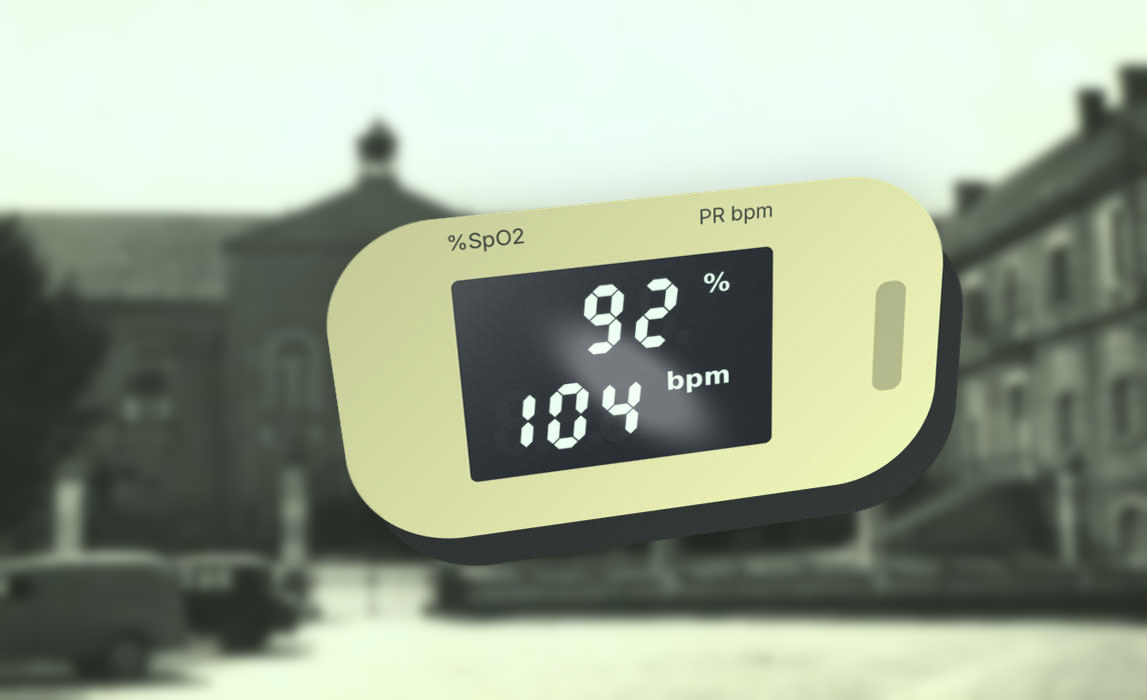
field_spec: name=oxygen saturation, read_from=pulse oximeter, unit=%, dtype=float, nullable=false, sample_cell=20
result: 92
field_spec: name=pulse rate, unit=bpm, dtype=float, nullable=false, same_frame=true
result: 104
